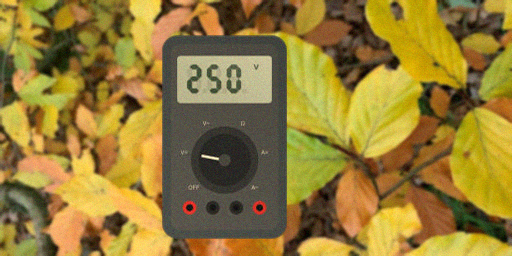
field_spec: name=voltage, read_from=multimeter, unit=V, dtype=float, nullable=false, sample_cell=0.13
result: 250
